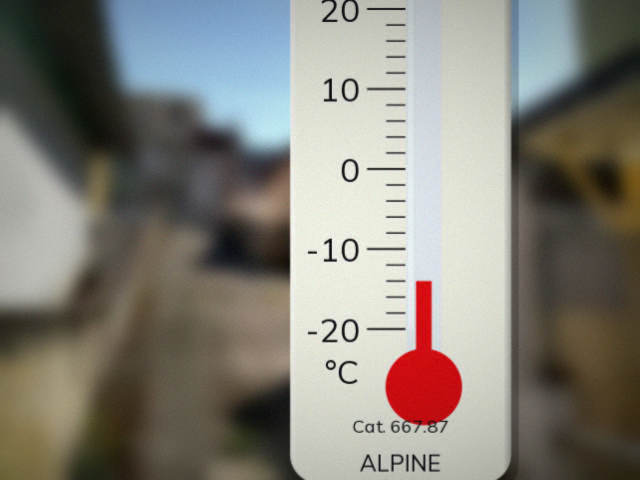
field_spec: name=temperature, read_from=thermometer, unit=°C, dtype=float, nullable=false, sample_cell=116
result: -14
